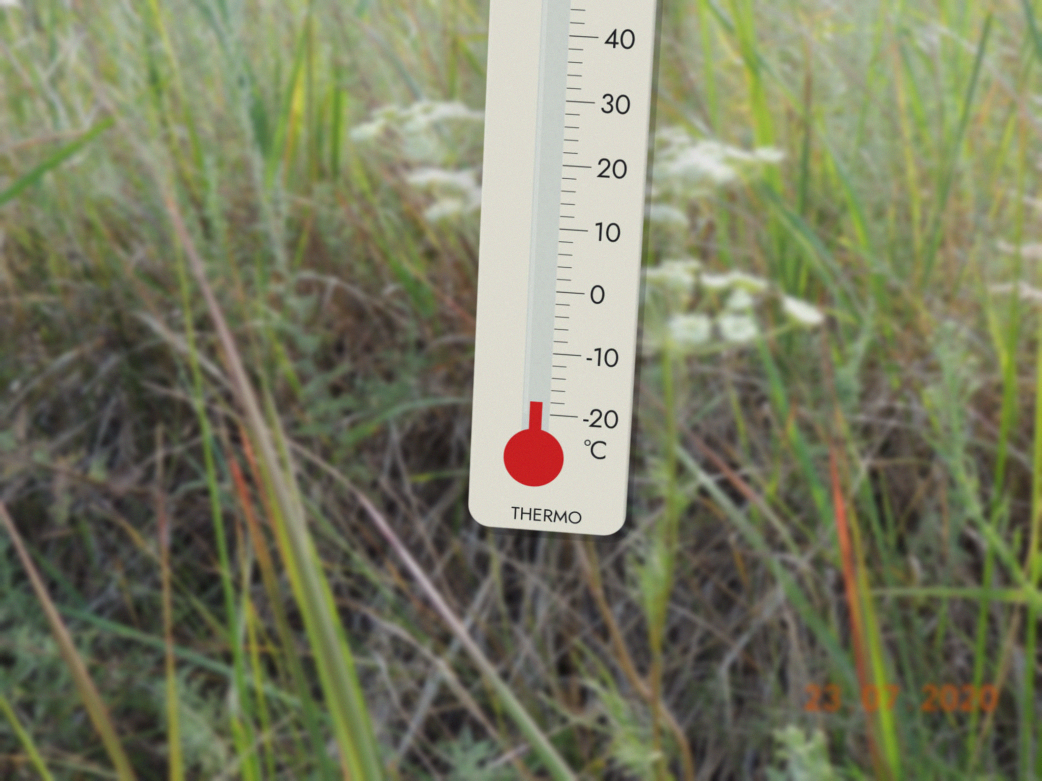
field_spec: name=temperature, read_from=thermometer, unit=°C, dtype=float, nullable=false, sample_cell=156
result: -18
